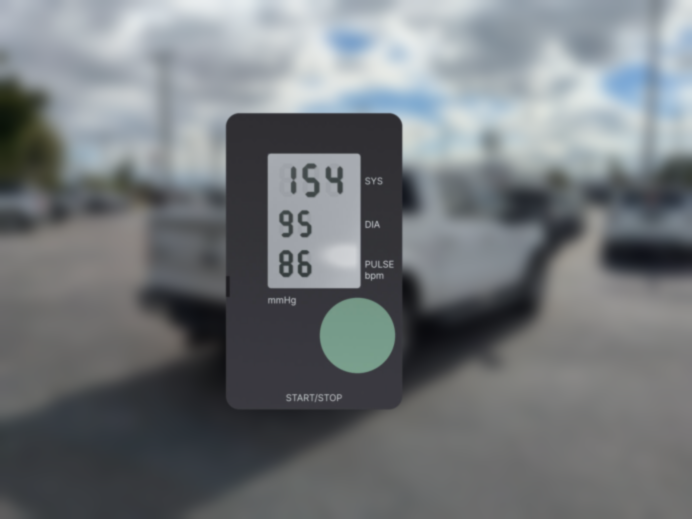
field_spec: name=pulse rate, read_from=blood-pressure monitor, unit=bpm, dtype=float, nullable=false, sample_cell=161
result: 86
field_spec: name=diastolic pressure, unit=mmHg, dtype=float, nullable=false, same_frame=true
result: 95
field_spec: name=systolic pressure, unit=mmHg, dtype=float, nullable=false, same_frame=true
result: 154
